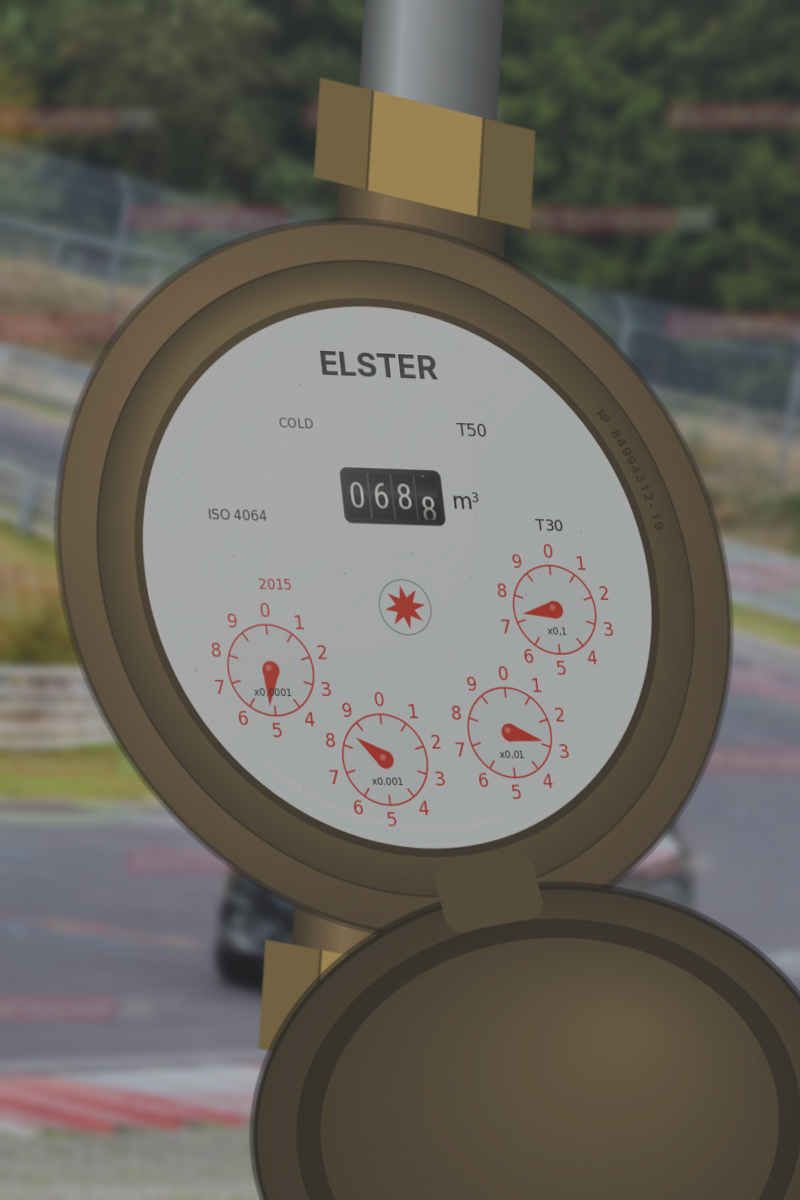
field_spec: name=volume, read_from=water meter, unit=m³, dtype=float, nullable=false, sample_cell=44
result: 687.7285
